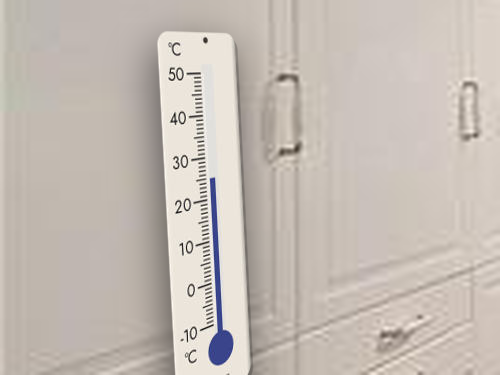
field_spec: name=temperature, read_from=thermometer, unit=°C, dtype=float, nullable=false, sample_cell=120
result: 25
